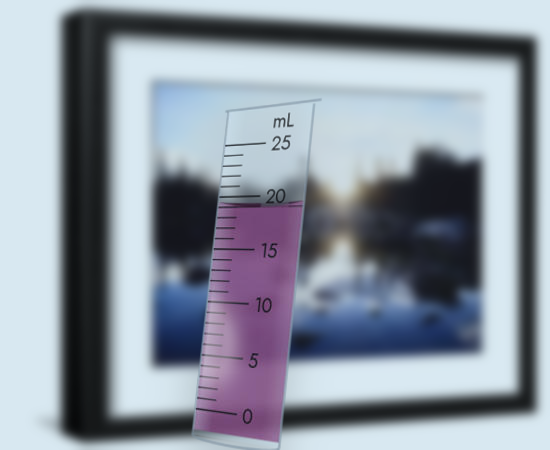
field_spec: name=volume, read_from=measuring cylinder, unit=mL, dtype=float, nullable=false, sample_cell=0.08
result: 19
